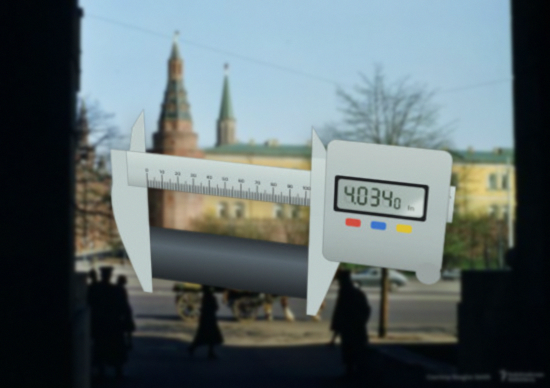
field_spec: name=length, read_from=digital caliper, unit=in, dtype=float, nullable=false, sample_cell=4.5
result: 4.0340
